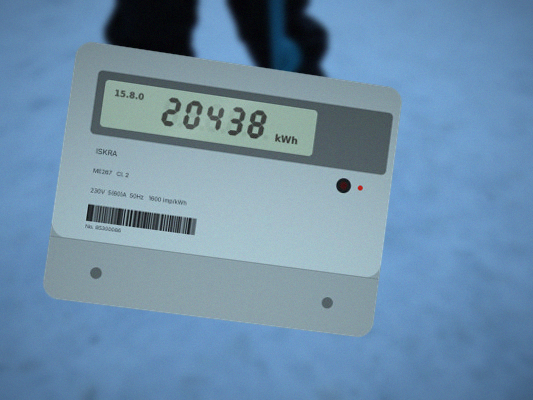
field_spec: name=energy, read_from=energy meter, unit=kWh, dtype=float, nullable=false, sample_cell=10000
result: 20438
